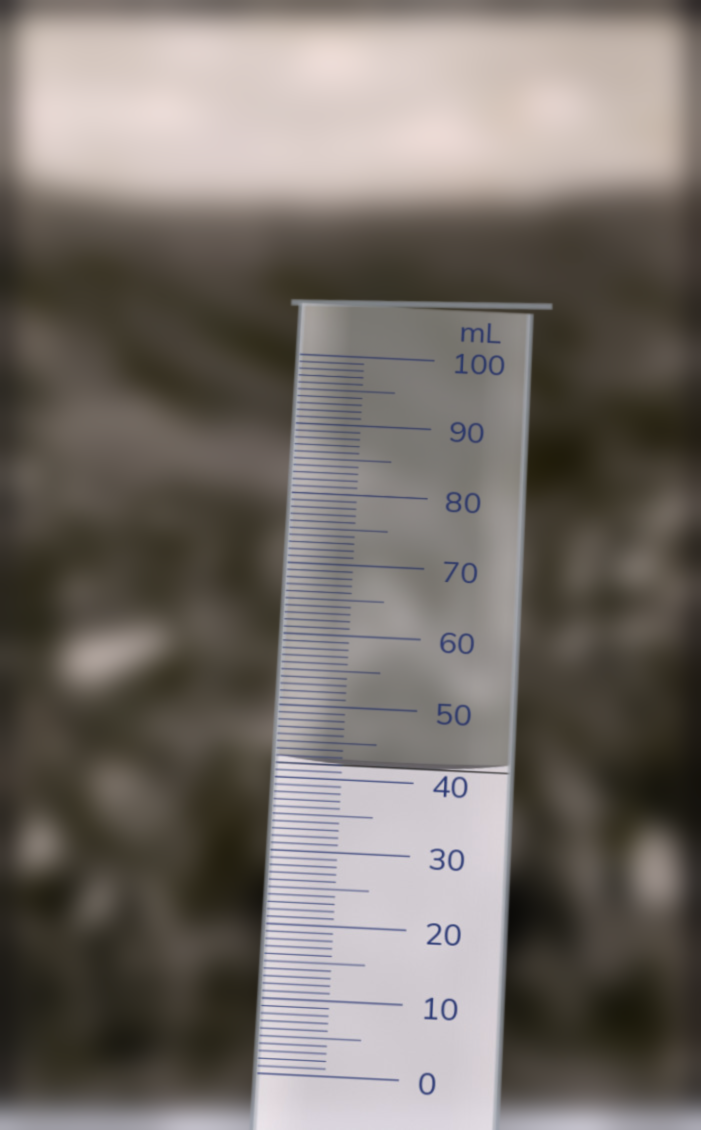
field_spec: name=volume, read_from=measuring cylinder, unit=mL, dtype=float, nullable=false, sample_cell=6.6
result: 42
